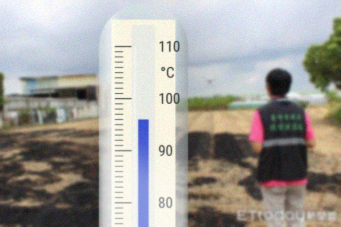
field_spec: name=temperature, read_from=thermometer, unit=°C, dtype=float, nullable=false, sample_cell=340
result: 96
